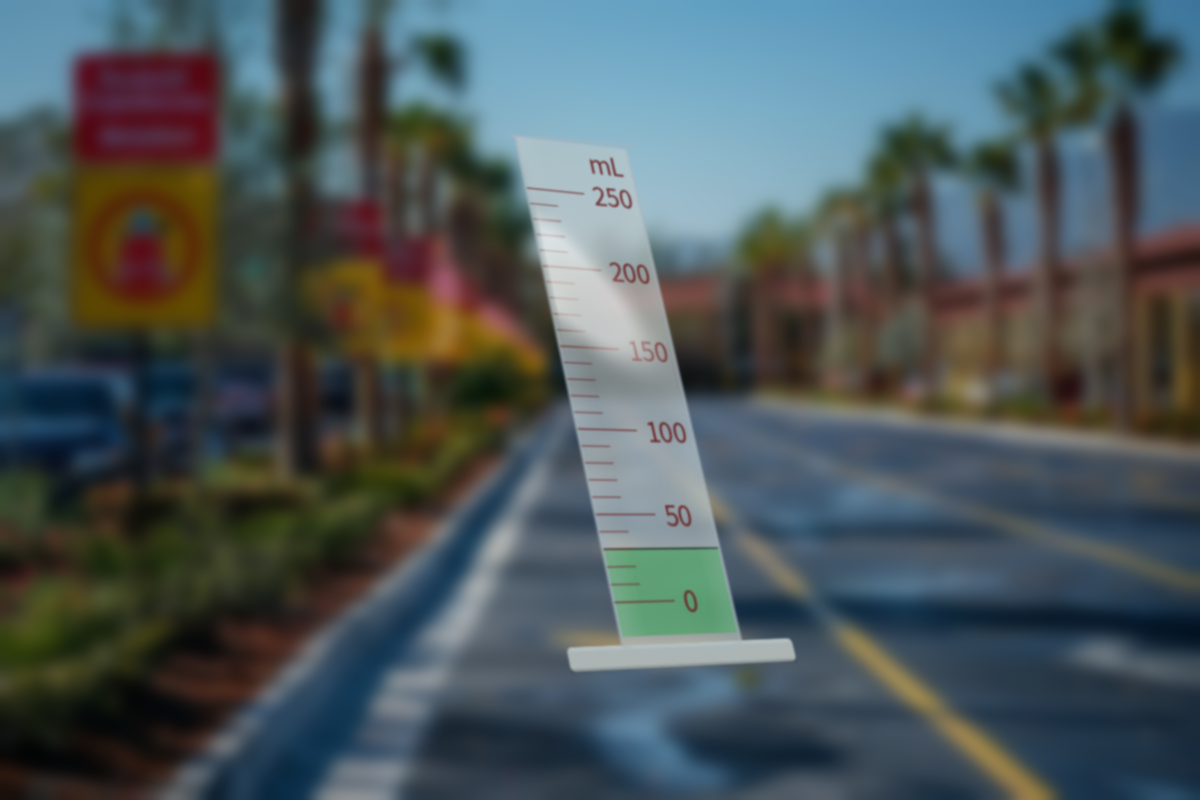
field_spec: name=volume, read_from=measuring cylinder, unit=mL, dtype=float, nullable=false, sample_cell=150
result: 30
